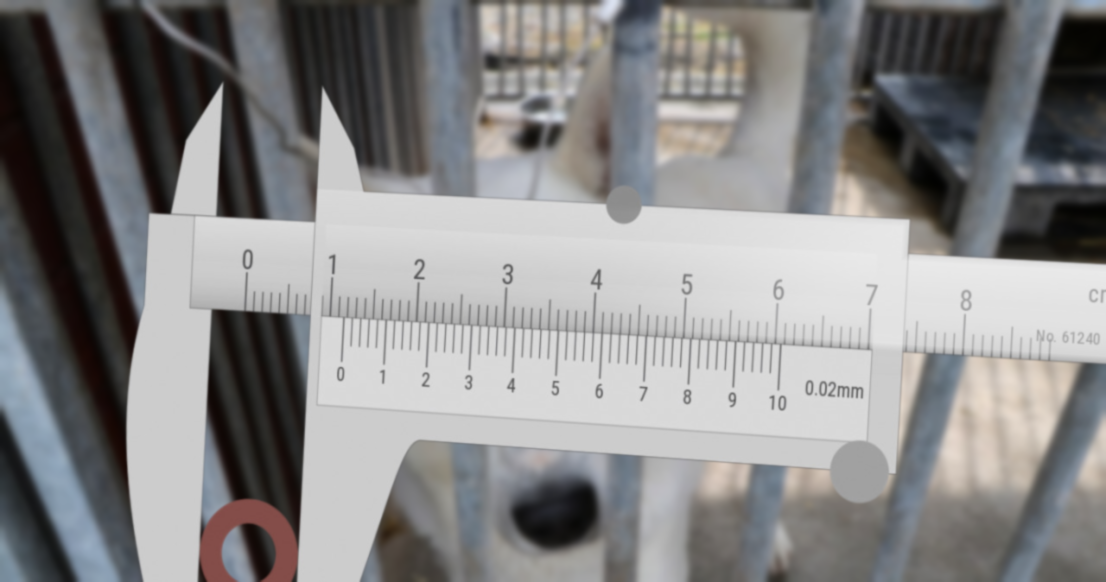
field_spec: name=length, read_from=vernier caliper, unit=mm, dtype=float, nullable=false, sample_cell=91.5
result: 11.6
